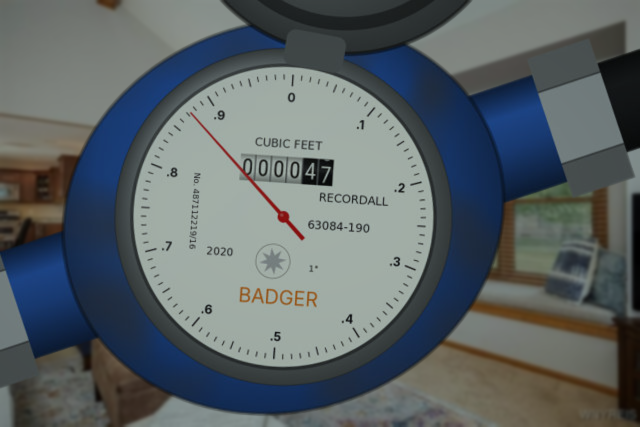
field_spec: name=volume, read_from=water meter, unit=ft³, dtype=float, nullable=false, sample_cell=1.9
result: 46.87
